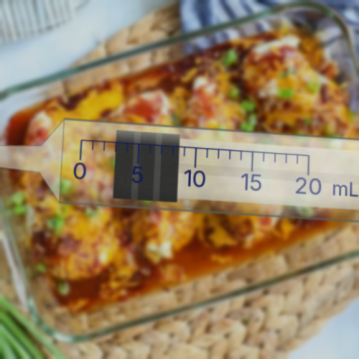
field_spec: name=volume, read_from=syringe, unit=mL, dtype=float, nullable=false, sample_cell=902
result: 3
